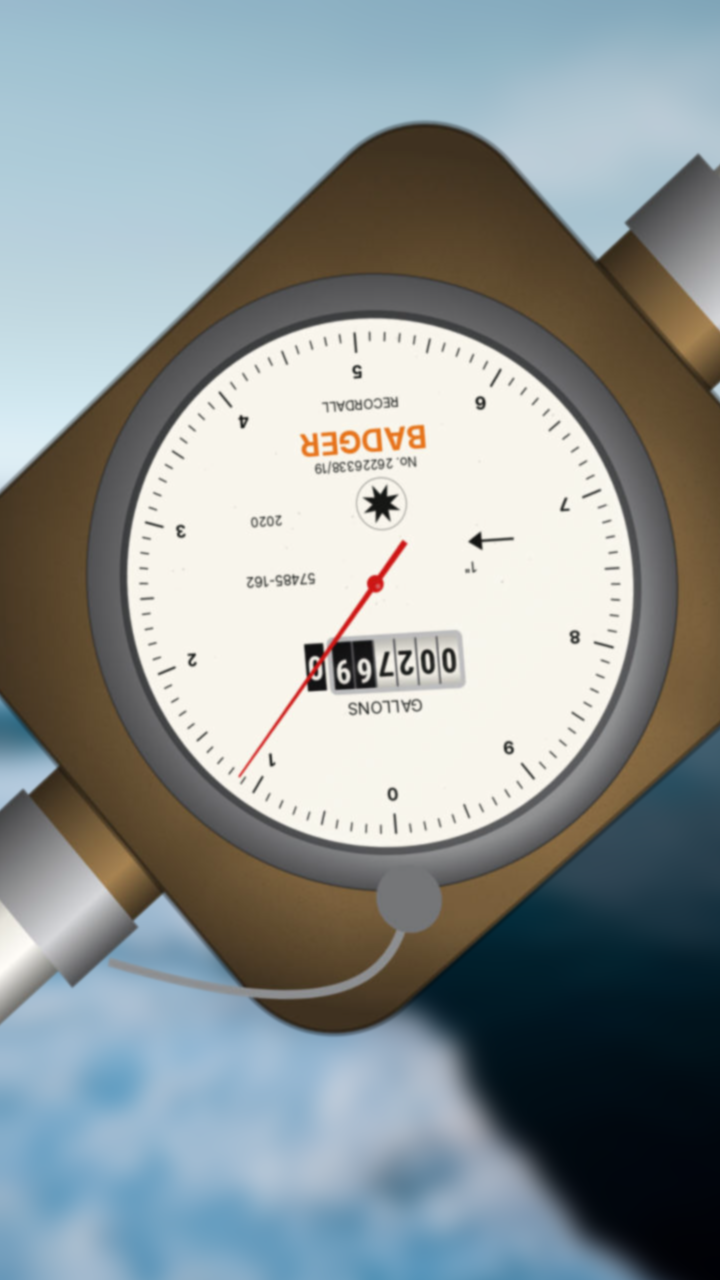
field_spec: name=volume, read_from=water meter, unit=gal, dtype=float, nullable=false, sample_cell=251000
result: 27691.1
